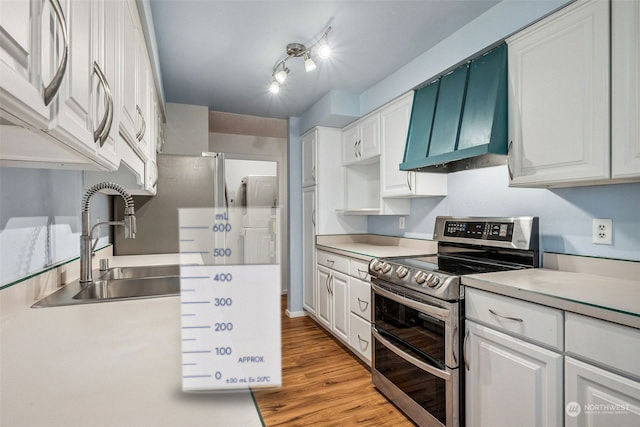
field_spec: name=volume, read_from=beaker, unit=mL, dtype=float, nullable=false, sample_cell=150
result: 450
